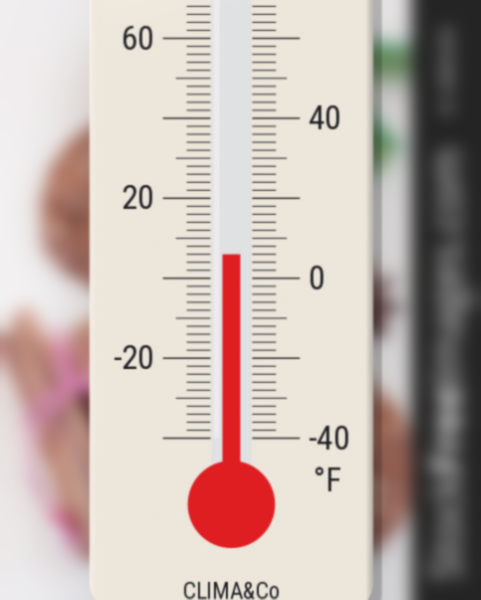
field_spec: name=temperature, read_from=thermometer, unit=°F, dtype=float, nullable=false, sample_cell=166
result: 6
